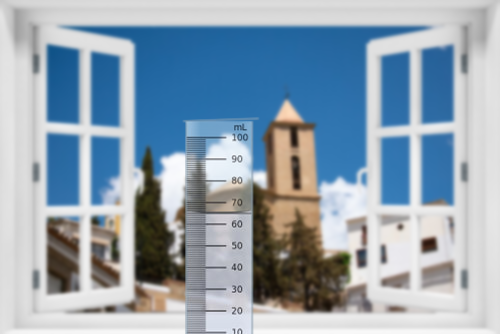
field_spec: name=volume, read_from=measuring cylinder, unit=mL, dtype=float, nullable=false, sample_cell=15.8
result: 65
